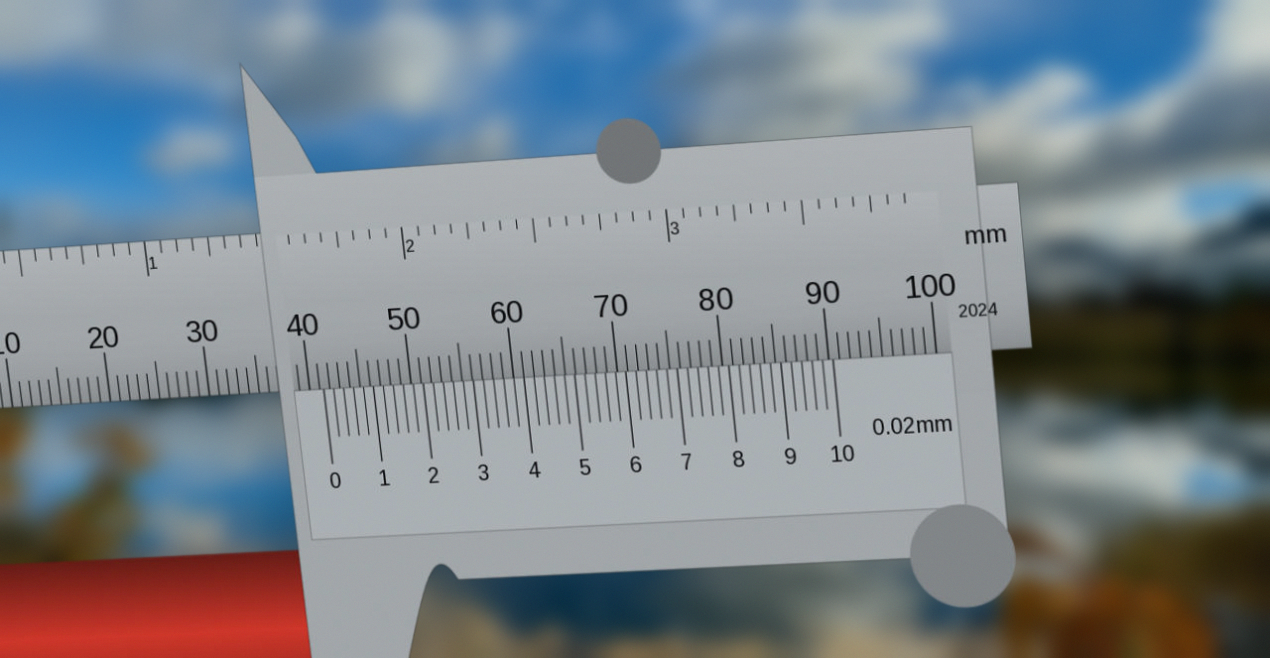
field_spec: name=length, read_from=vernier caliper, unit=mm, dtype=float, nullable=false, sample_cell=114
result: 41.4
